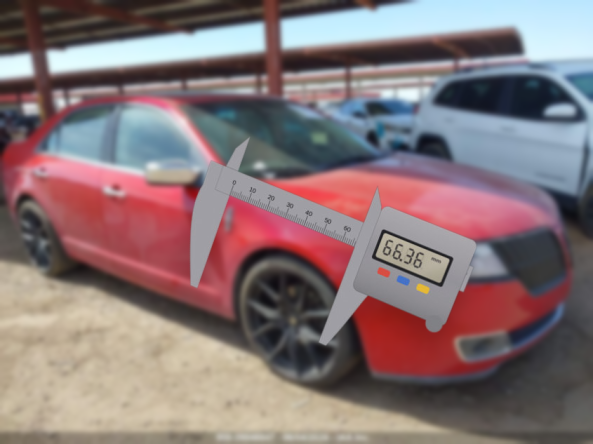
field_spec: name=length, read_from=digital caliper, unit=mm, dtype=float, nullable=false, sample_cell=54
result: 66.36
